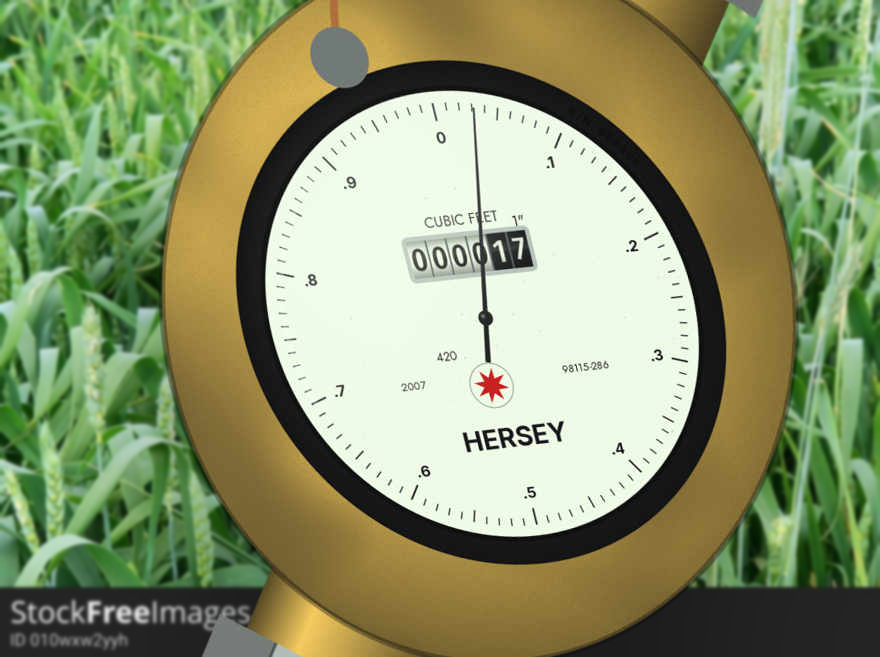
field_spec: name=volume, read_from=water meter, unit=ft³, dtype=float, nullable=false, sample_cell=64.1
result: 17.03
